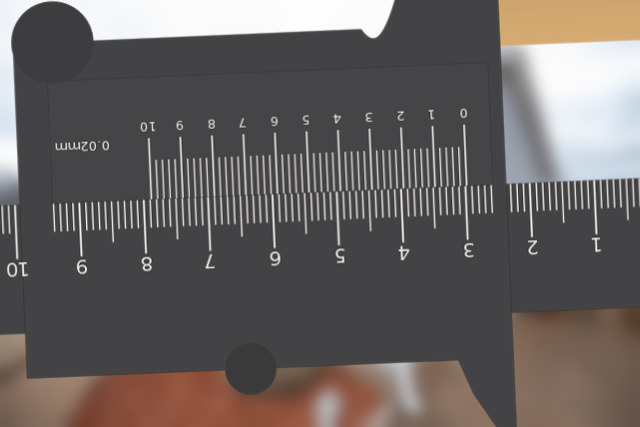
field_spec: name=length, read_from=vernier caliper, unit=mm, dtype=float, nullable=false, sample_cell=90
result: 29.8
